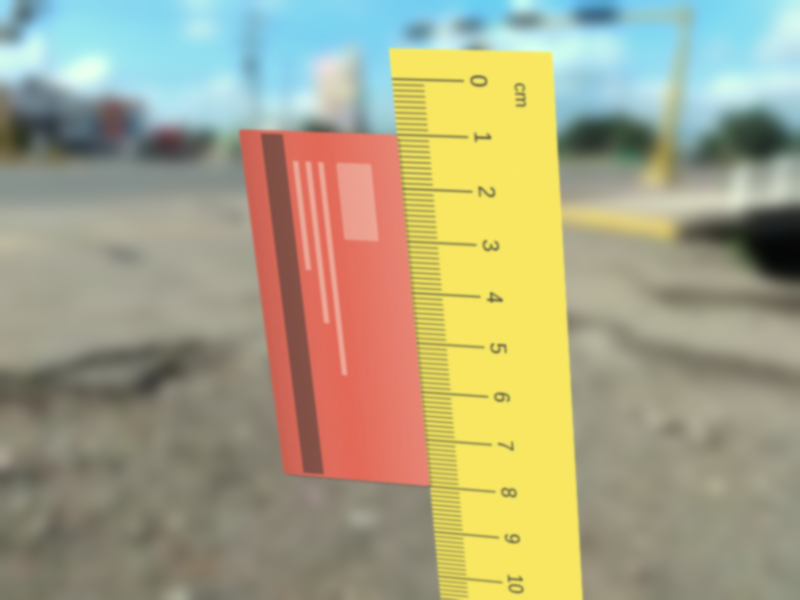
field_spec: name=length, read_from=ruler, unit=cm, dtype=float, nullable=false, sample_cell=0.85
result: 7
